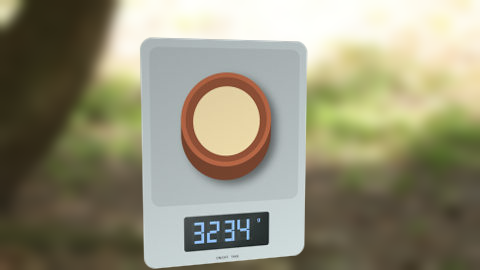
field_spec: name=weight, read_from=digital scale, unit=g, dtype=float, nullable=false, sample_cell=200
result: 3234
